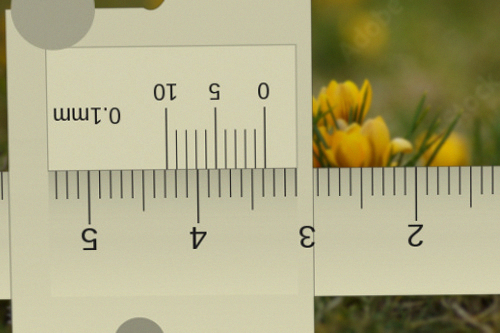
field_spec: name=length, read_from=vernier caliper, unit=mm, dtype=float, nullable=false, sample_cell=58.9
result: 33.8
